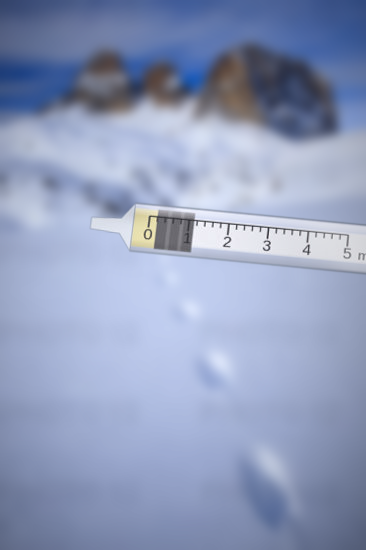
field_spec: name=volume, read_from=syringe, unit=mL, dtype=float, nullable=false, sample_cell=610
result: 0.2
